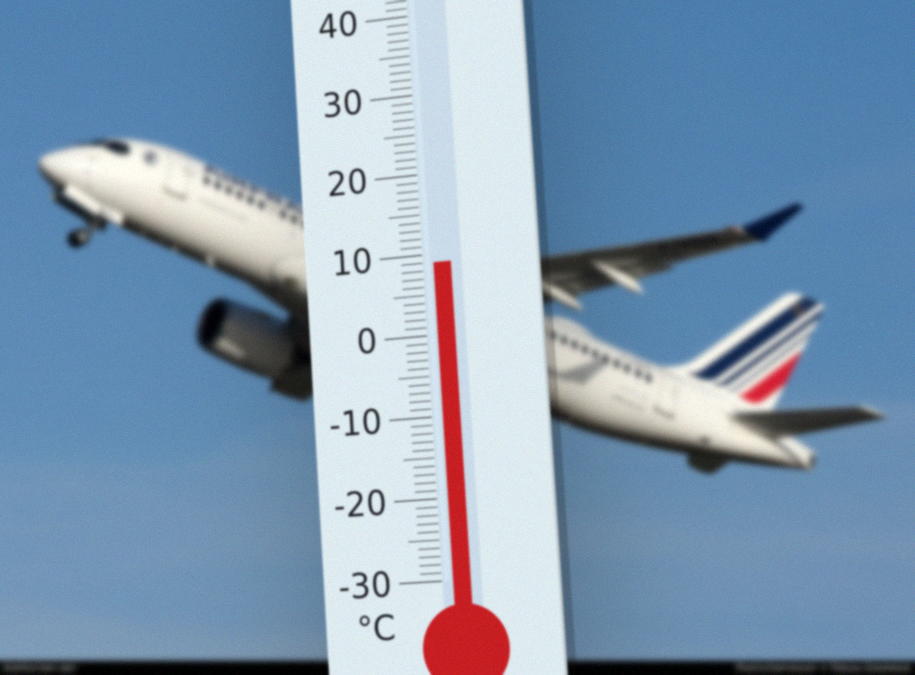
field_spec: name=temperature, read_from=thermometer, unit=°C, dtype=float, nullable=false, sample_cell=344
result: 9
